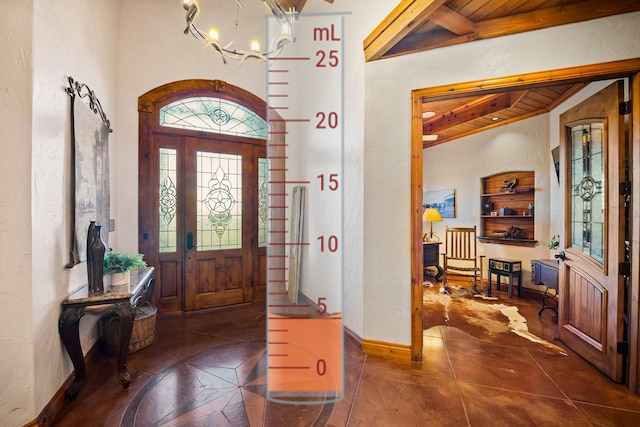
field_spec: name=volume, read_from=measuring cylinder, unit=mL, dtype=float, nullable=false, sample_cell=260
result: 4
